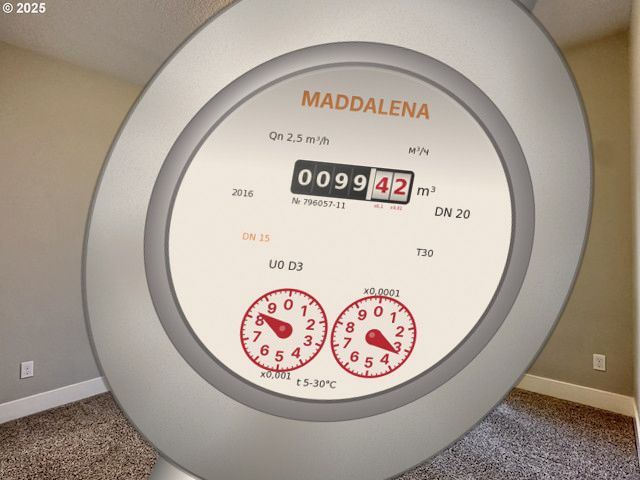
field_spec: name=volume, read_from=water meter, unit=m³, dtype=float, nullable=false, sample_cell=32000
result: 99.4283
